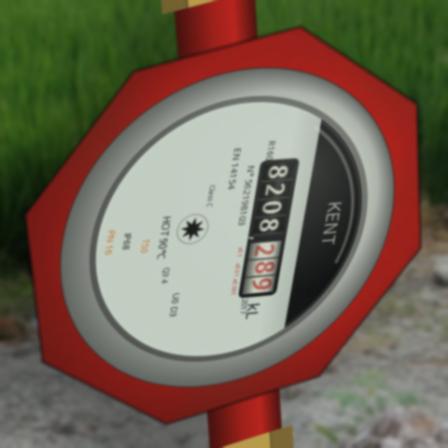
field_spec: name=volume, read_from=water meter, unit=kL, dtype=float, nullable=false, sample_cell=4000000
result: 8208.289
